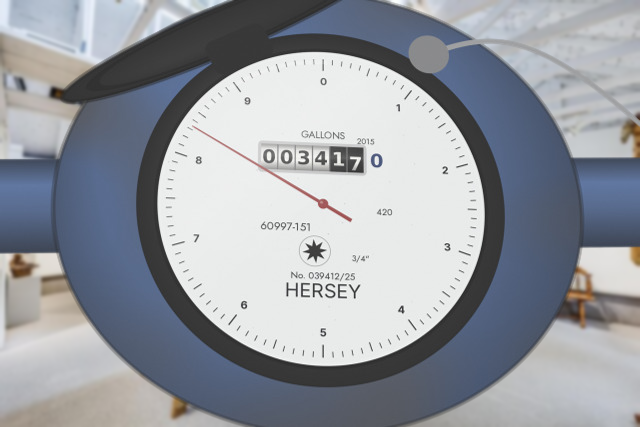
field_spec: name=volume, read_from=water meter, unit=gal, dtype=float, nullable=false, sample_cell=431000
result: 34168.3
